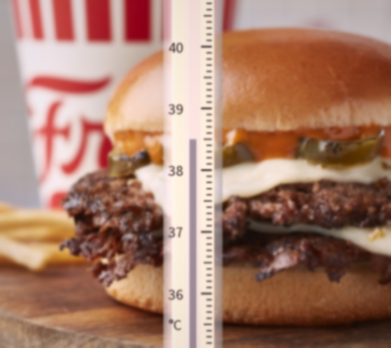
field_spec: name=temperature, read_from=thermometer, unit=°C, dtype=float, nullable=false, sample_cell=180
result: 38.5
